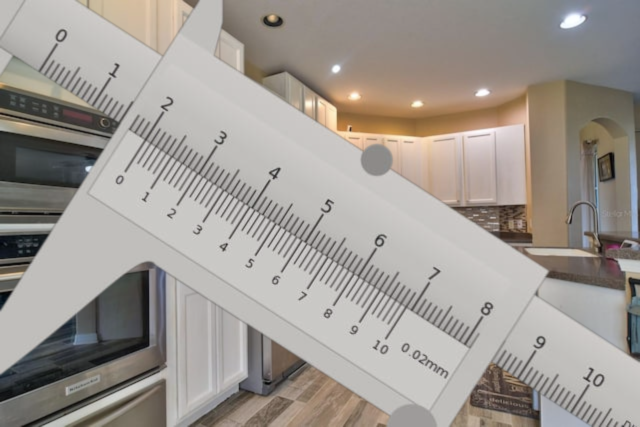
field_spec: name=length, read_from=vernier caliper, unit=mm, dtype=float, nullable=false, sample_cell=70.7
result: 20.0
